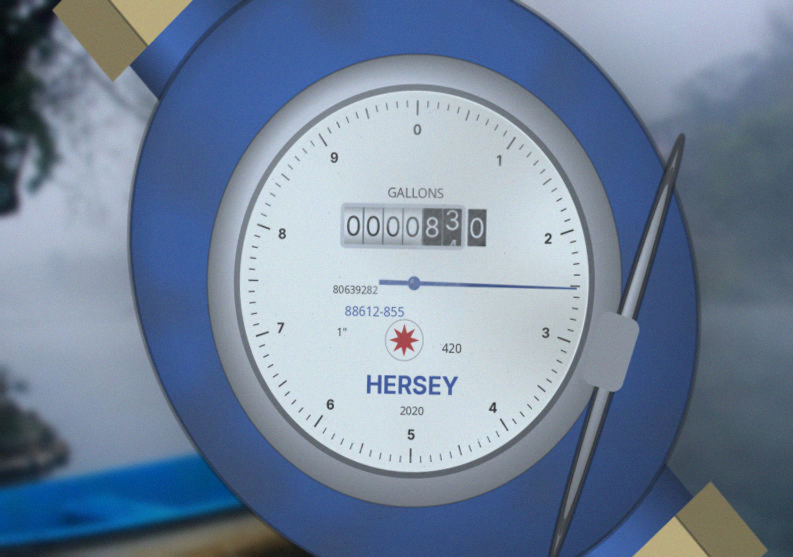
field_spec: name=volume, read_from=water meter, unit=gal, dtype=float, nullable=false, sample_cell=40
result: 832.5
